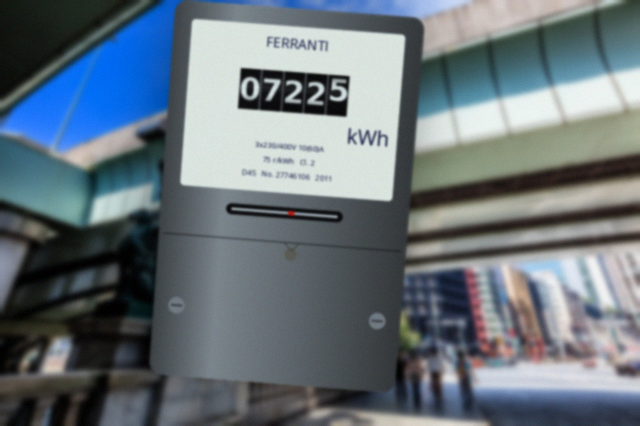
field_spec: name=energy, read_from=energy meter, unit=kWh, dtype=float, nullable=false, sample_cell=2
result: 7225
